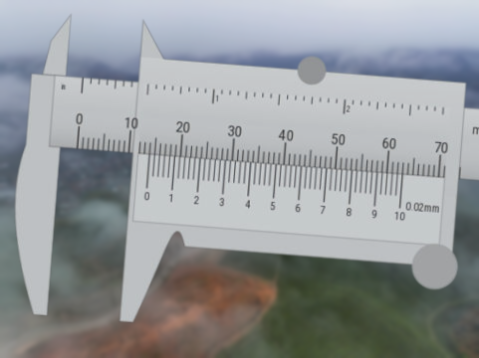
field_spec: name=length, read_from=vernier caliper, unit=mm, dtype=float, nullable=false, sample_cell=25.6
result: 14.0
